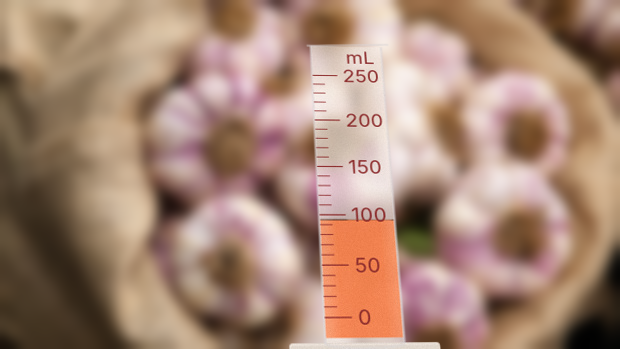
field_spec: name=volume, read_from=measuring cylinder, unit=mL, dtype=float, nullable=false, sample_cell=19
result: 95
